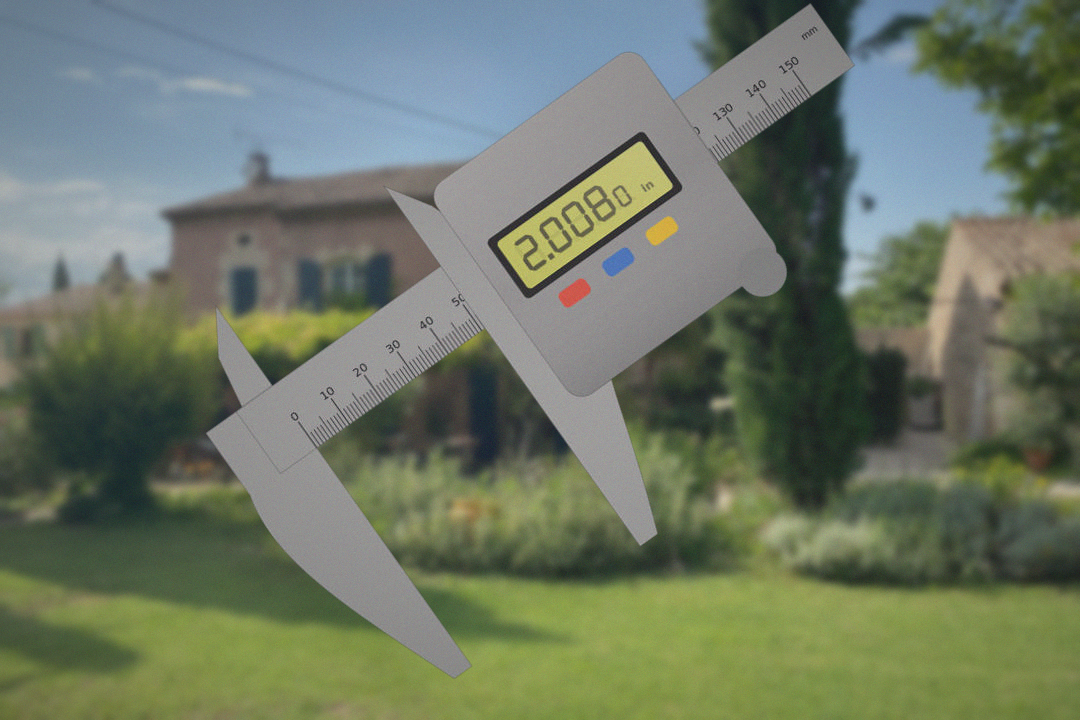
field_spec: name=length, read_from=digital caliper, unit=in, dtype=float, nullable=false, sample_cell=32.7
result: 2.0080
